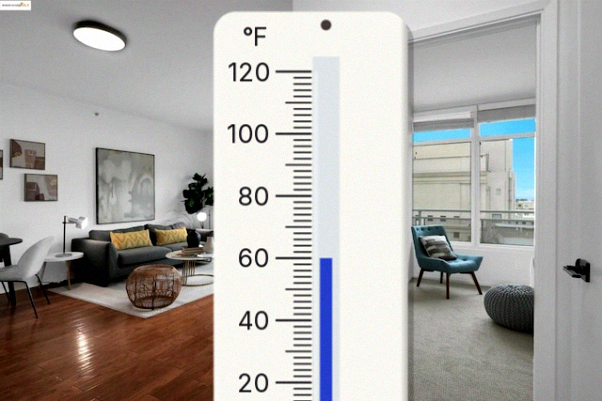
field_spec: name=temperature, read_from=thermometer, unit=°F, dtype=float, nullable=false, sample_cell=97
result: 60
